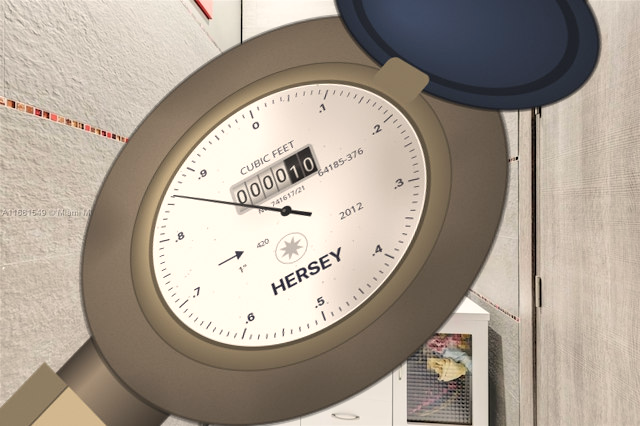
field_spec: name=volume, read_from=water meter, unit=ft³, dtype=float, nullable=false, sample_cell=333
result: 9.86
